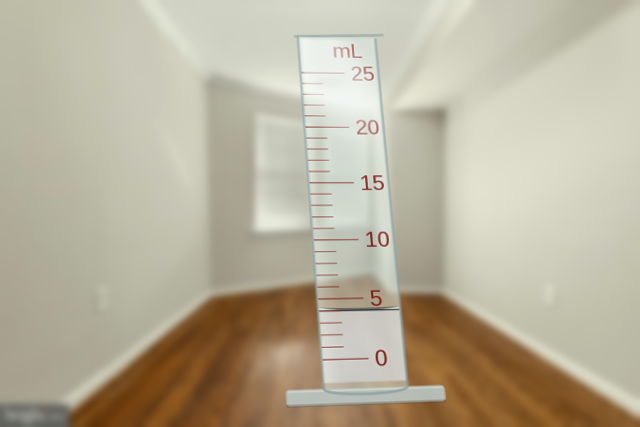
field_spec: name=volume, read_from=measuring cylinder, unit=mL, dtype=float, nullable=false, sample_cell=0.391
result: 4
